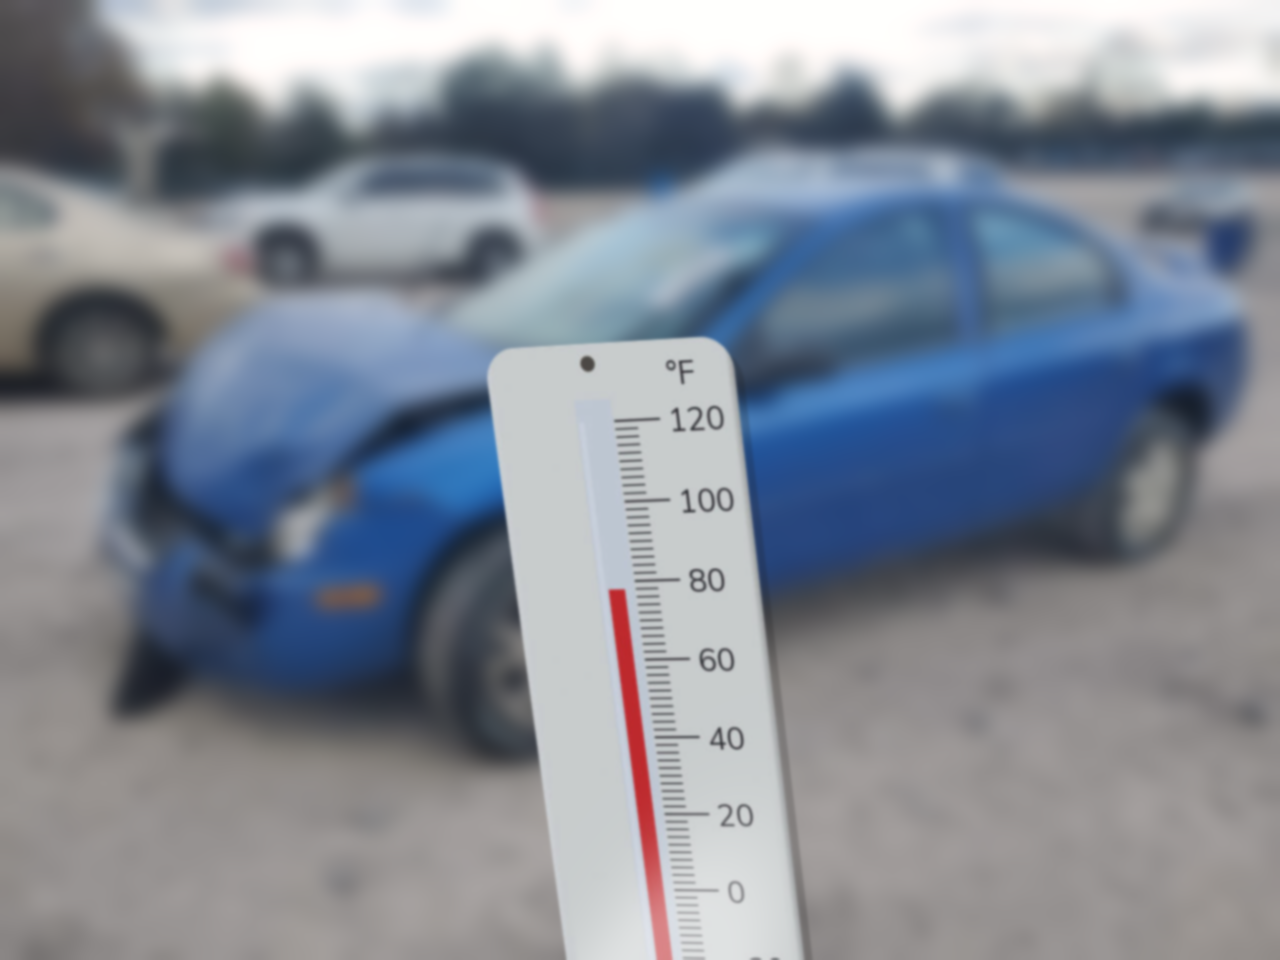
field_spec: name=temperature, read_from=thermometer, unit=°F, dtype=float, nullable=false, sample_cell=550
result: 78
